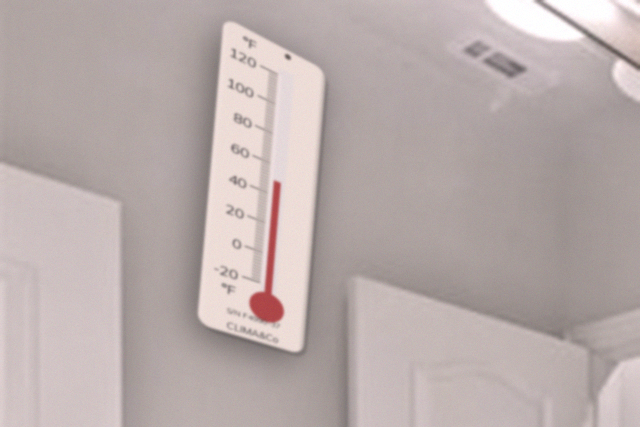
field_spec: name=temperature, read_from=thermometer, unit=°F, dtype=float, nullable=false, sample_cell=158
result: 50
